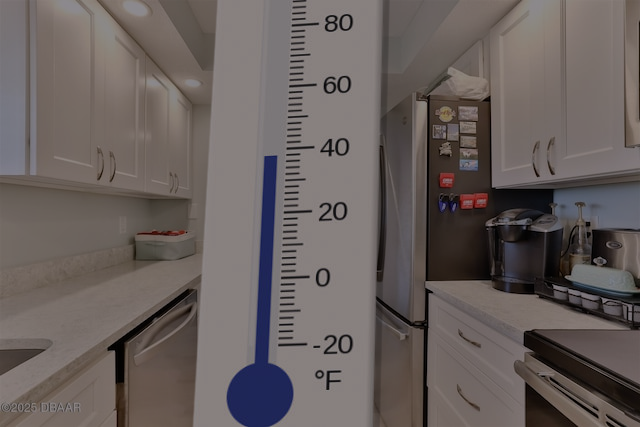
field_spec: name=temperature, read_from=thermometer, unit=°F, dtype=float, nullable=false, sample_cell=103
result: 38
